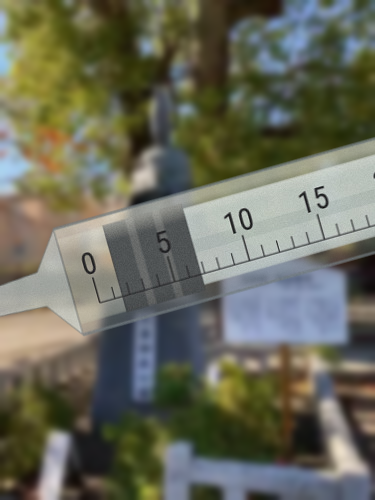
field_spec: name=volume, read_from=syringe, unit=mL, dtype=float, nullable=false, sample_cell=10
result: 1.5
